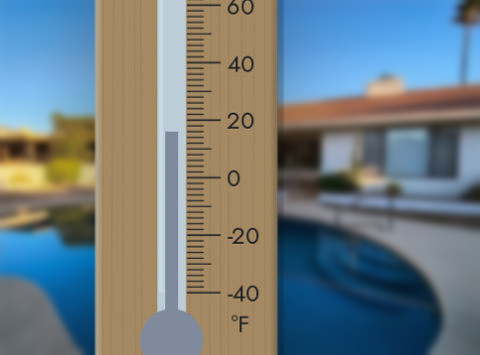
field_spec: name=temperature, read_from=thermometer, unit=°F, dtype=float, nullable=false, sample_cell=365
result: 16
